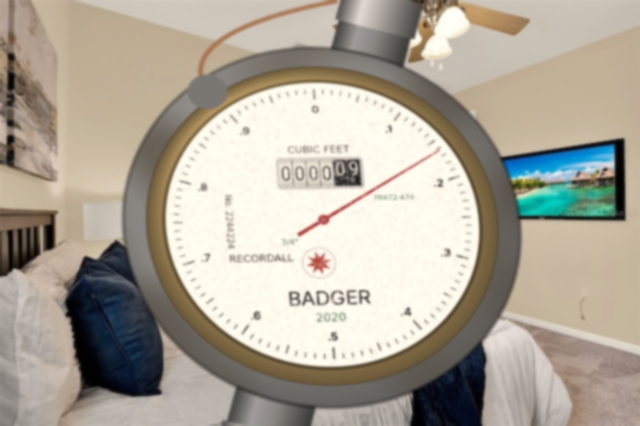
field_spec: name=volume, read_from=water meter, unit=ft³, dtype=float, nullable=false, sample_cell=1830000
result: 9.16
